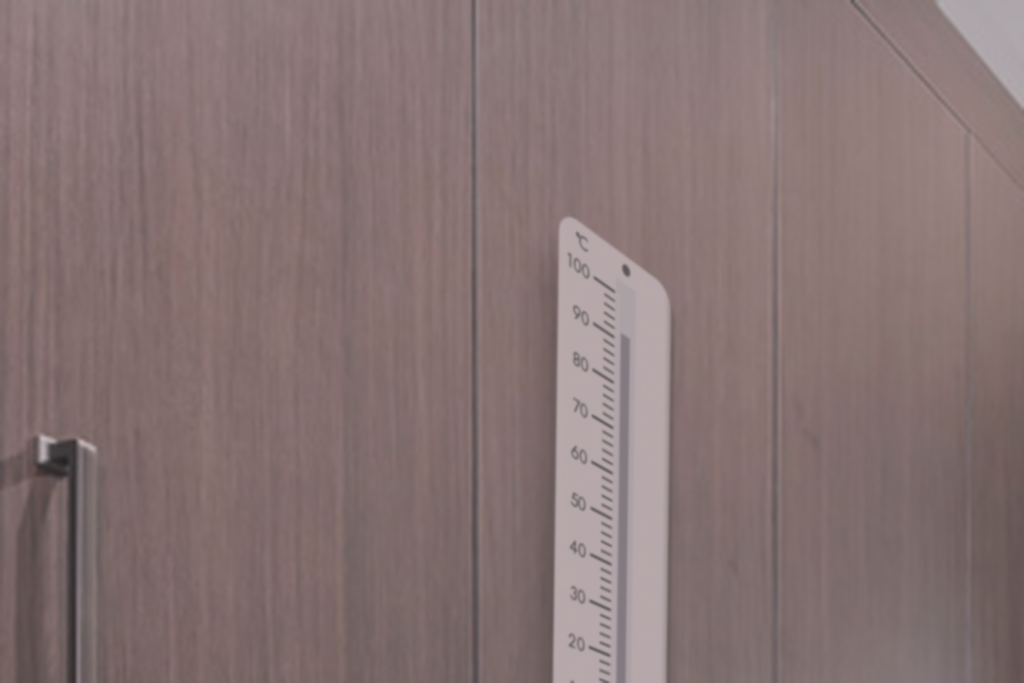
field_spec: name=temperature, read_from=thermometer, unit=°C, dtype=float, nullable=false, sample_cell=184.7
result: 92
